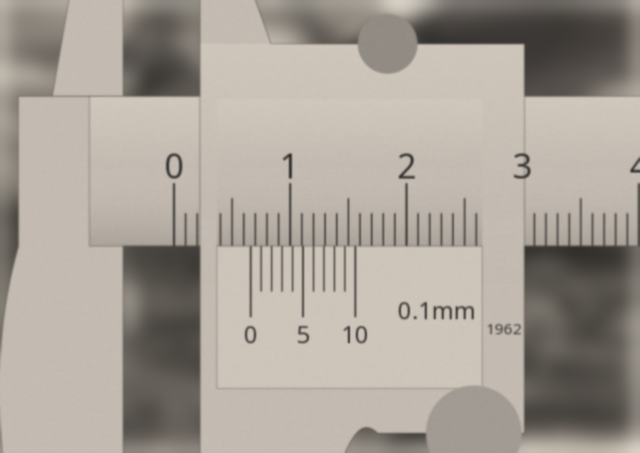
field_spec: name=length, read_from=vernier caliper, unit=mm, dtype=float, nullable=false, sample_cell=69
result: 6.6
